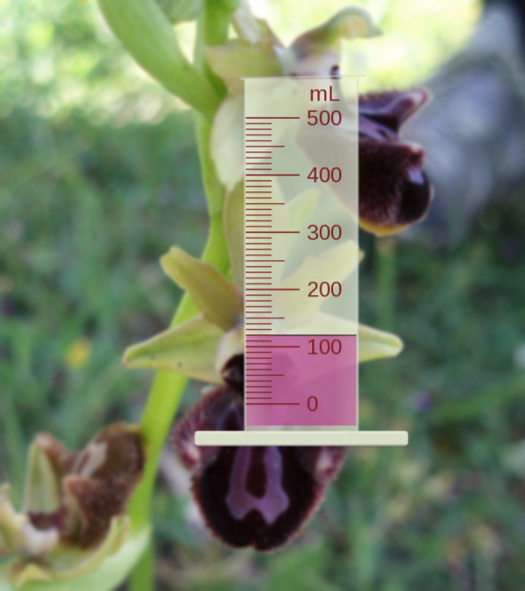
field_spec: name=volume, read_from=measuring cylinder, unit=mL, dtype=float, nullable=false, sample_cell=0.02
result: 120
